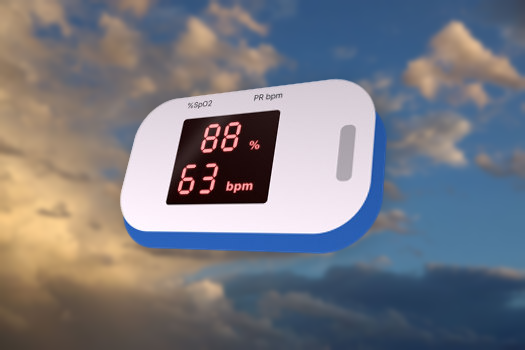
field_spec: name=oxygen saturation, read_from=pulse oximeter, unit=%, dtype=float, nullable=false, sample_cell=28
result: 88
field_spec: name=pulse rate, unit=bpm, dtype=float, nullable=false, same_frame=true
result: 63
